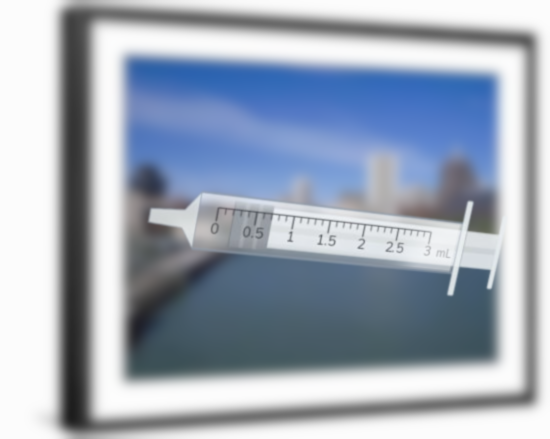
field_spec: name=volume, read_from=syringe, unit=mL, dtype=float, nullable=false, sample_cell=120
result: 0.2
